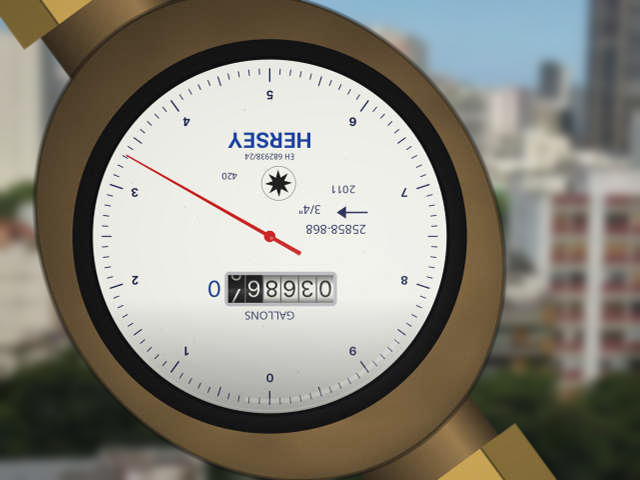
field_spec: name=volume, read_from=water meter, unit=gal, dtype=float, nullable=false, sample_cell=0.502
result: 368673.3
